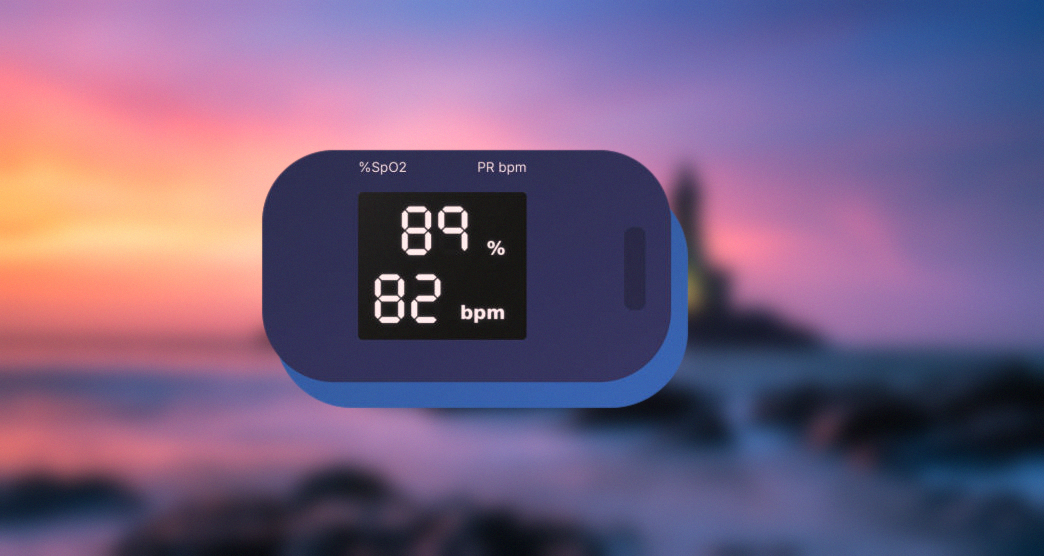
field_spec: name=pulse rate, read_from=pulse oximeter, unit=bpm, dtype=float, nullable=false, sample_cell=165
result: 82
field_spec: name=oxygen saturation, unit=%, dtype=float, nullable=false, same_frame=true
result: 89
